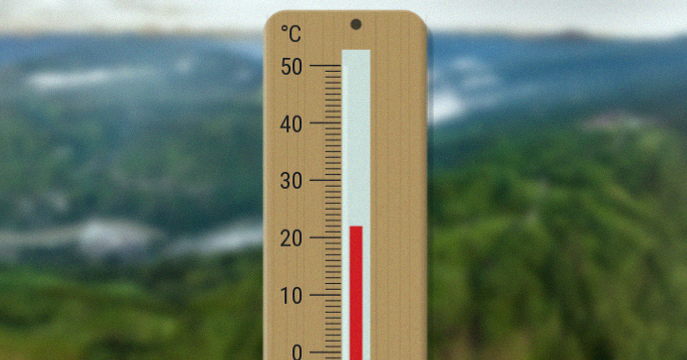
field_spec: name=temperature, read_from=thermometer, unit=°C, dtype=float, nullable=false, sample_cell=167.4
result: 22
